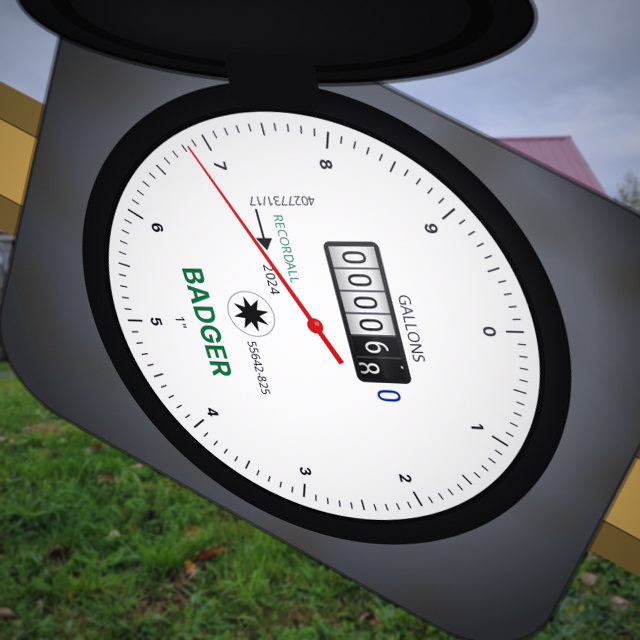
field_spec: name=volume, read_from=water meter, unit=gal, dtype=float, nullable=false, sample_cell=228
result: 676.8
